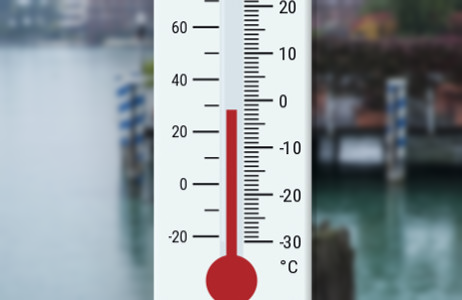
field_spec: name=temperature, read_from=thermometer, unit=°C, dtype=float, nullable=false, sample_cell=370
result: -2
